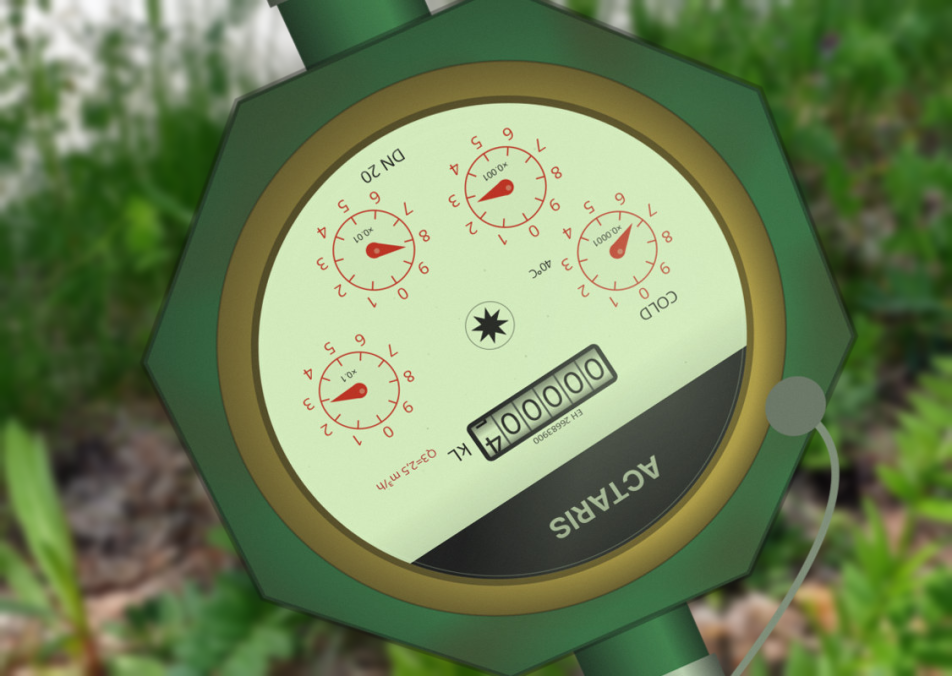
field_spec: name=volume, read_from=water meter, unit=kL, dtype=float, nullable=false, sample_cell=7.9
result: 4.2826
